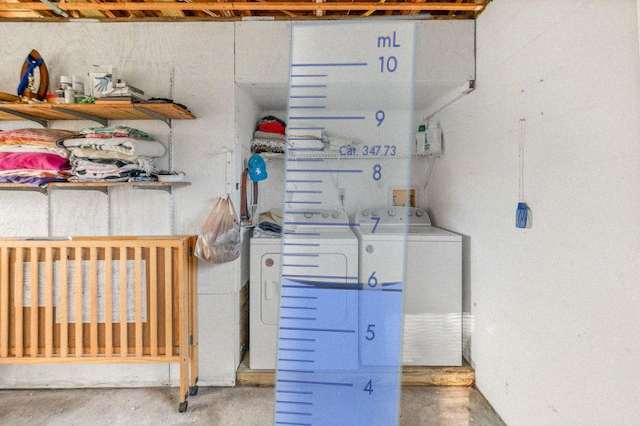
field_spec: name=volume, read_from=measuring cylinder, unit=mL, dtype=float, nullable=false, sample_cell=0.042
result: 5.8
